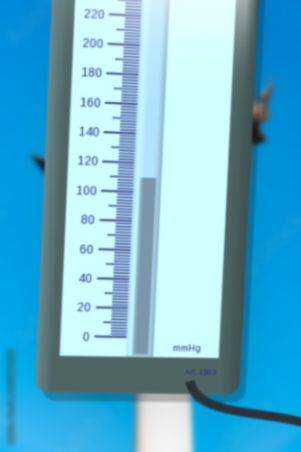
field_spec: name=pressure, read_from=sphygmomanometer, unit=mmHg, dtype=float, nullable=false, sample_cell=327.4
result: 110
